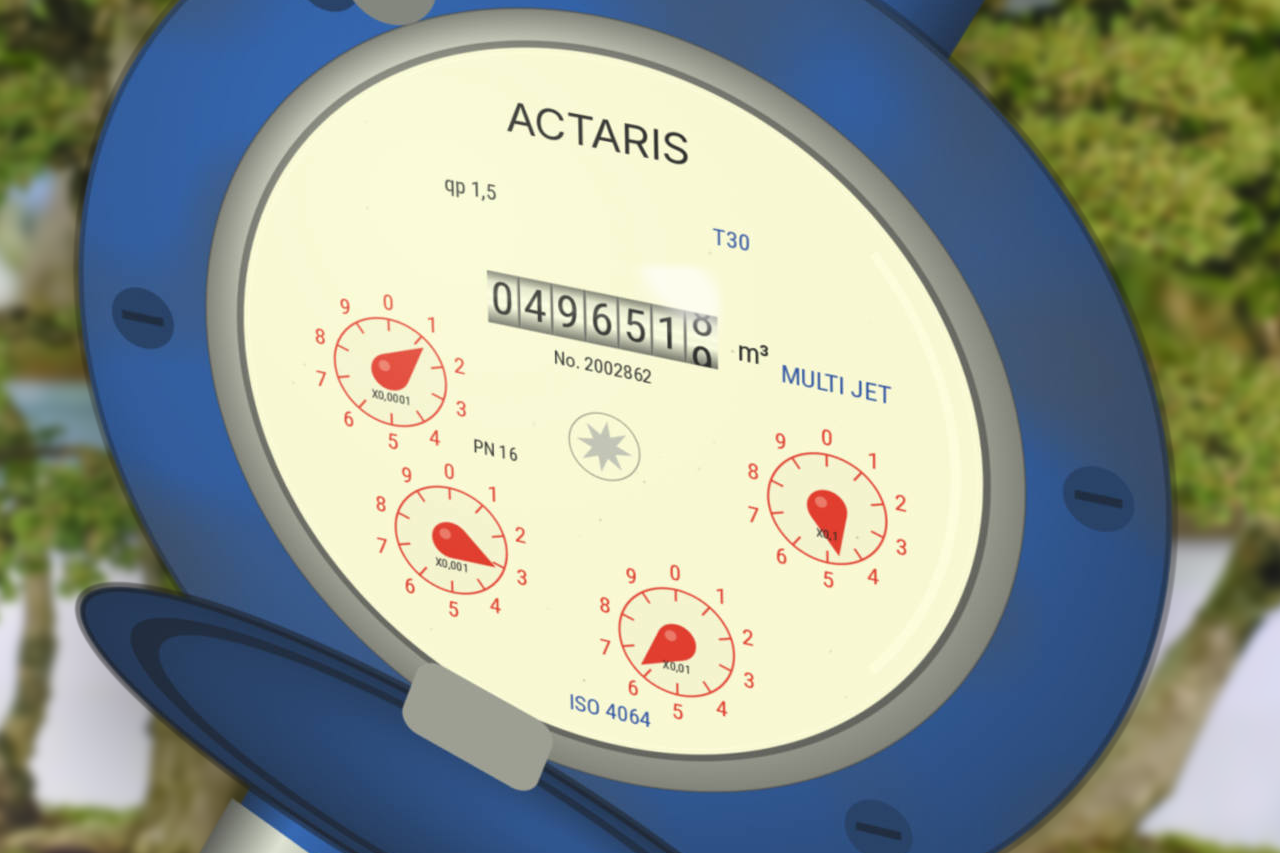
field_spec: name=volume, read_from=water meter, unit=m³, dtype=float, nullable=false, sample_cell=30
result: 496518.4631
